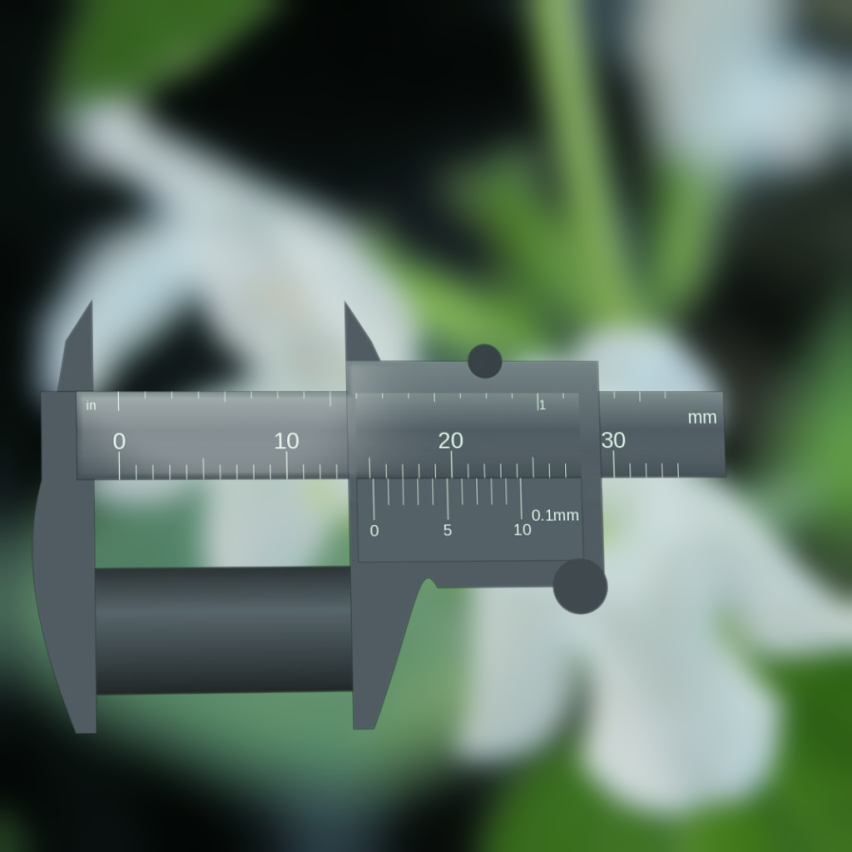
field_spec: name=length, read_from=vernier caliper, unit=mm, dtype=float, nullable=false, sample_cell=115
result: 15.2
